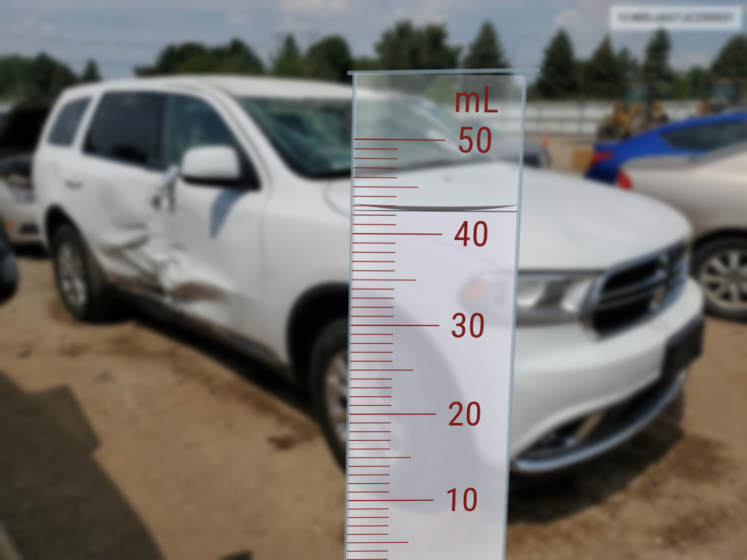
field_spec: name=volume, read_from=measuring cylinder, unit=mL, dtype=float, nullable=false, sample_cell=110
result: 42.5
